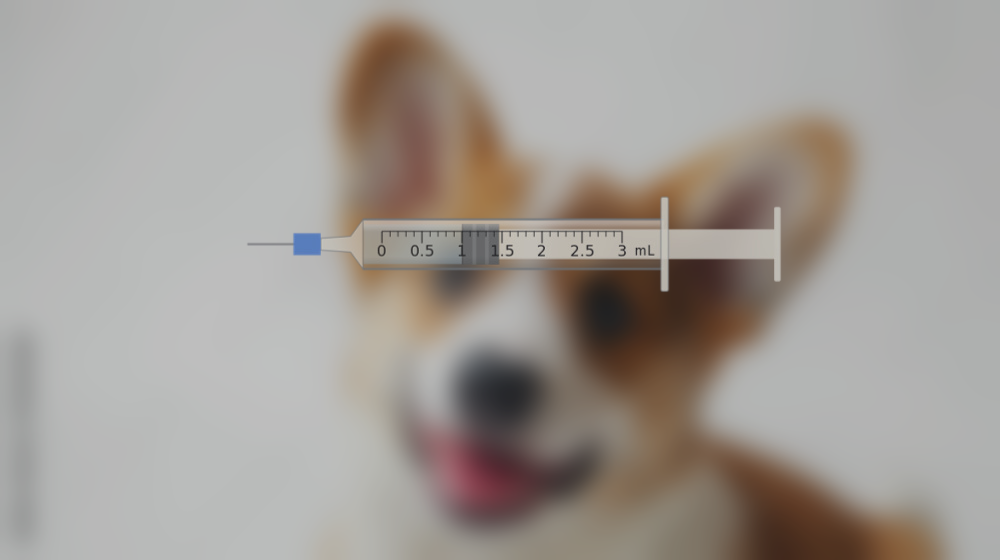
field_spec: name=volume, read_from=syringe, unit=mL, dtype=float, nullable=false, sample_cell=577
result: 1
